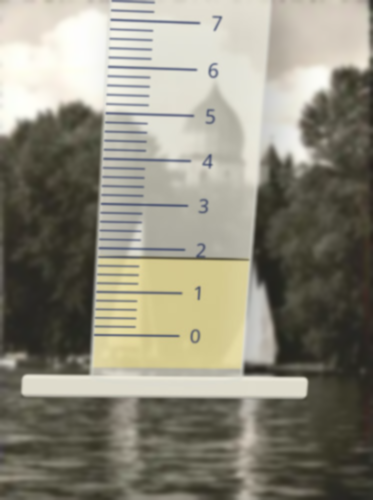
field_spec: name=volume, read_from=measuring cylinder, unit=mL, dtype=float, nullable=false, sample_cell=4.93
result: 1.8
